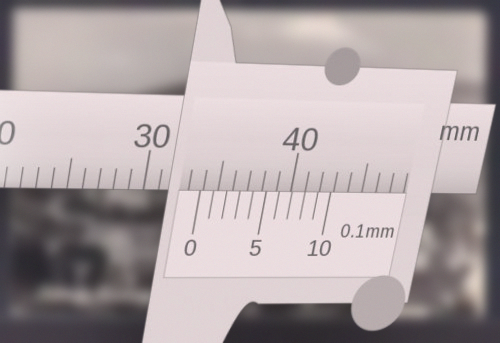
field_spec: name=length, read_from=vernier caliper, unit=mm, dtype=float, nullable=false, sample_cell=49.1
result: 33.8
